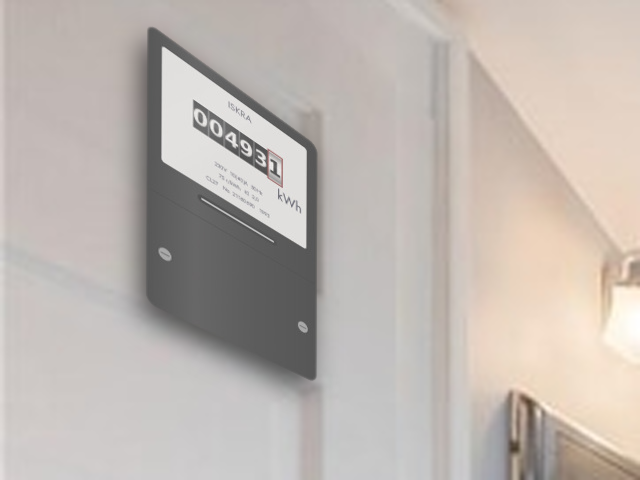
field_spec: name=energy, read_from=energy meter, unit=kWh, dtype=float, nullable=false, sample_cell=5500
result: 493.1
